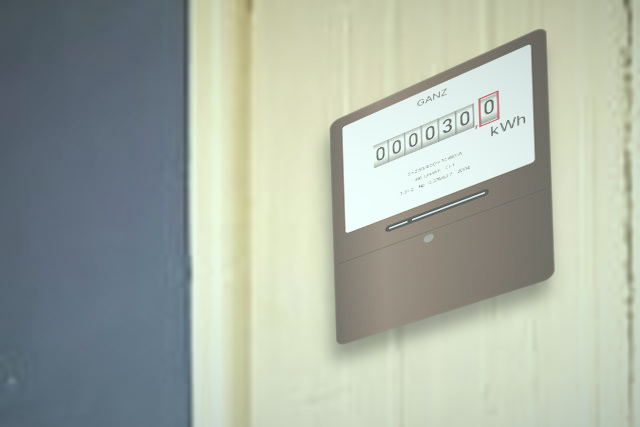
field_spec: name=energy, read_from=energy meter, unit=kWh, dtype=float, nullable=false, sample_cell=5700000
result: 30.0
